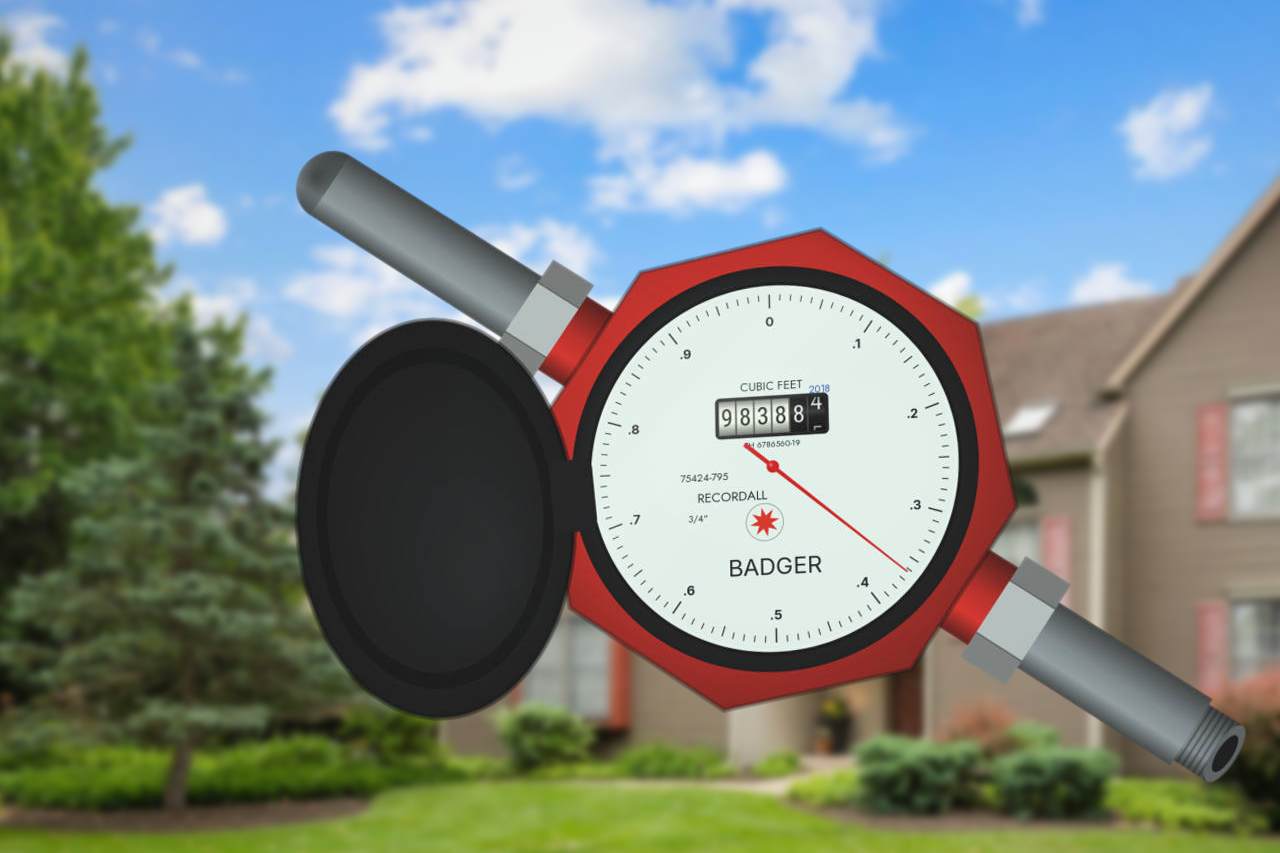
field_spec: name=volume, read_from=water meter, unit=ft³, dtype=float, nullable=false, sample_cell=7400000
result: 983884.36
